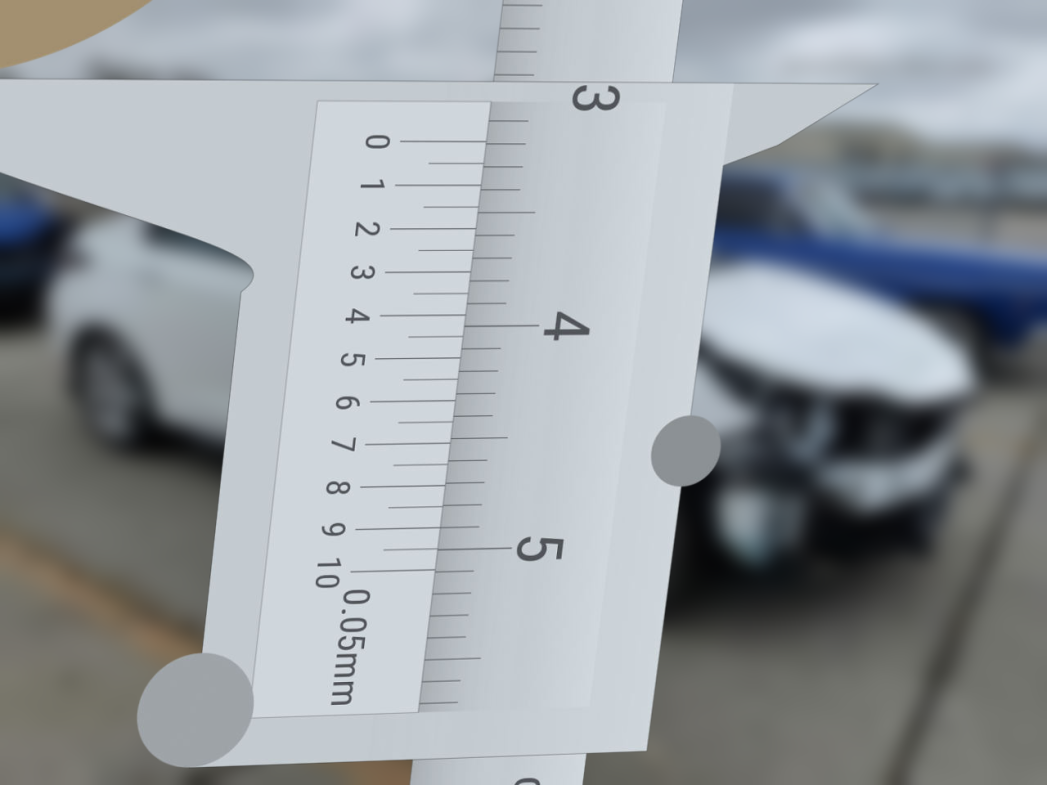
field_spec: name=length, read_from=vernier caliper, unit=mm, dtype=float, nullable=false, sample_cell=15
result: 31.90
